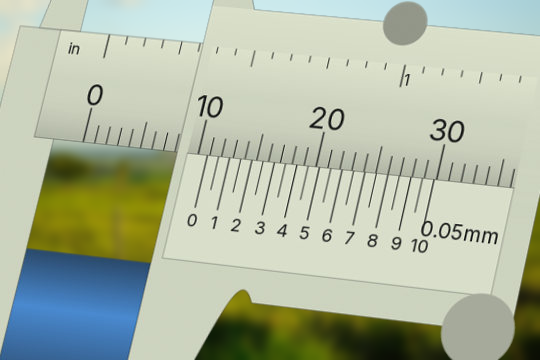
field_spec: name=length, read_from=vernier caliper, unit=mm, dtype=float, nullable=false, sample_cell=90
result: 10.8
